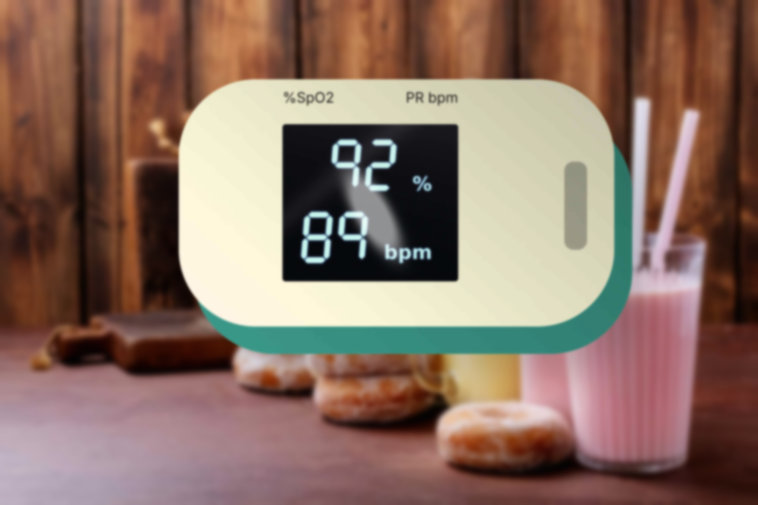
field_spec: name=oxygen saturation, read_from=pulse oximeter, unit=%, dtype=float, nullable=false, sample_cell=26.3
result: 92
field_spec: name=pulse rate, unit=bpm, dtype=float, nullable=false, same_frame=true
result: 89
